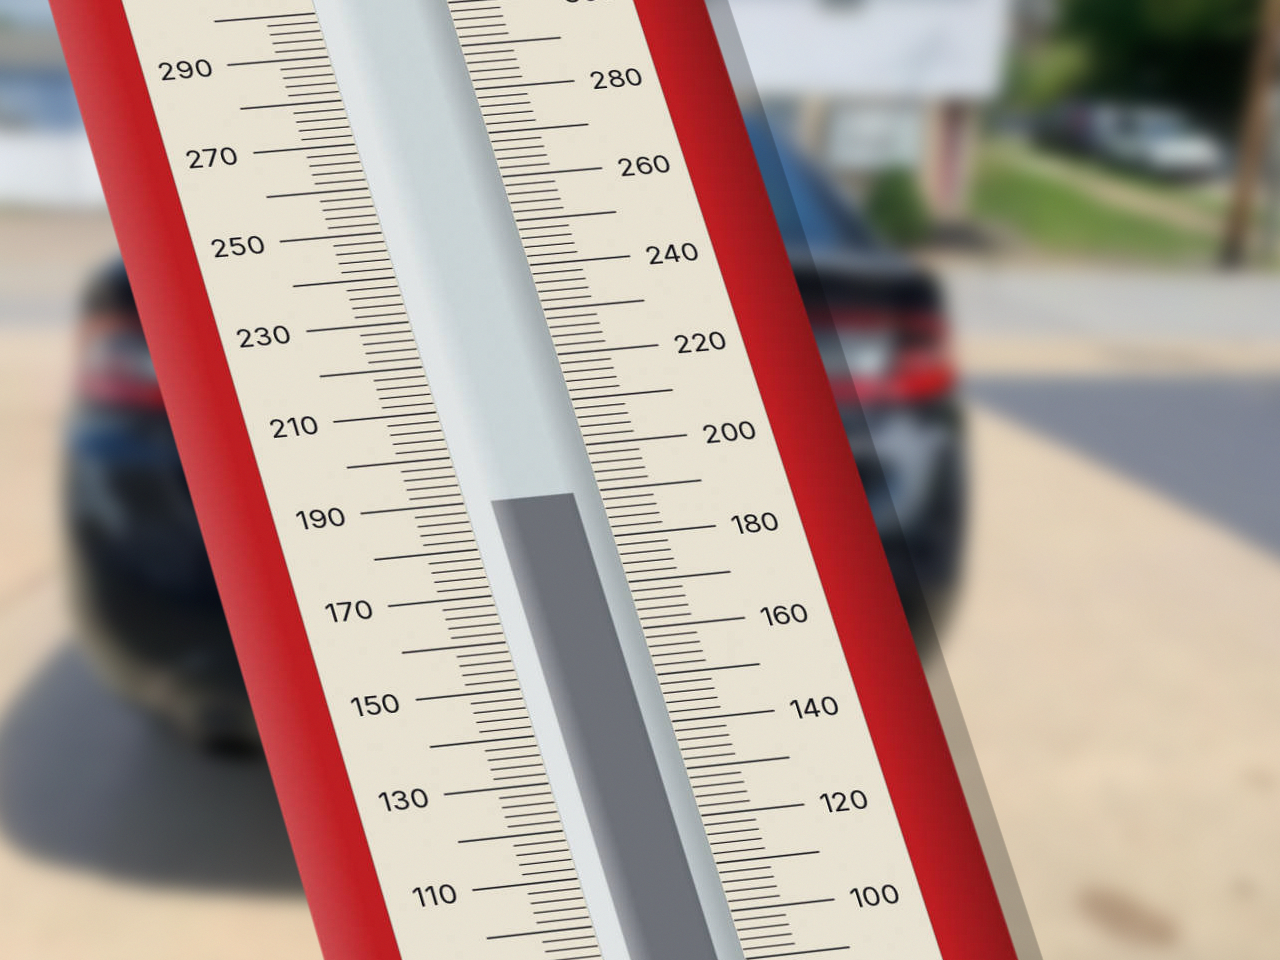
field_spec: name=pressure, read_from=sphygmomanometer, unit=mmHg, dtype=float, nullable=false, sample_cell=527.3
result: 190
